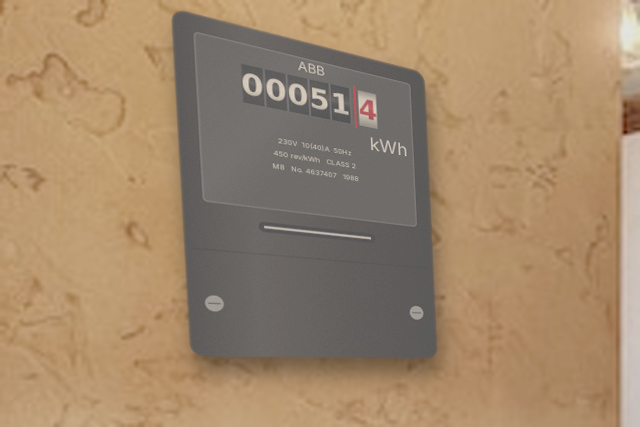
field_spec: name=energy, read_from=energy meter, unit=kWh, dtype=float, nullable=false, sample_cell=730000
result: 51.4
